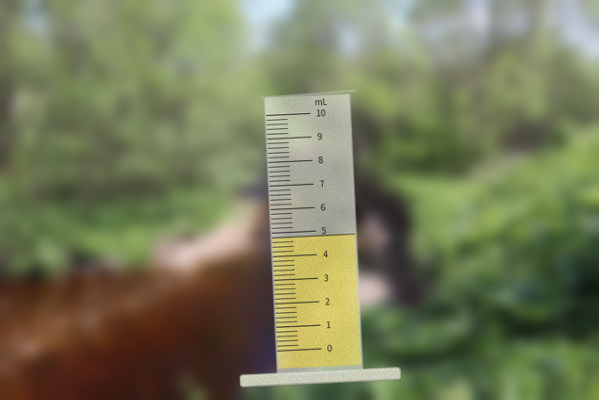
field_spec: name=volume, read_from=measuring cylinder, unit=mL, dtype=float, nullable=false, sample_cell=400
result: 4.8
